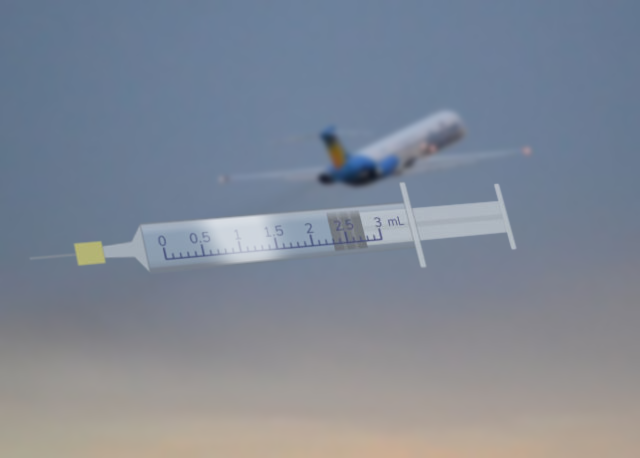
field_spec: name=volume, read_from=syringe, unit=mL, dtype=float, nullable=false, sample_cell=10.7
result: 2.3
